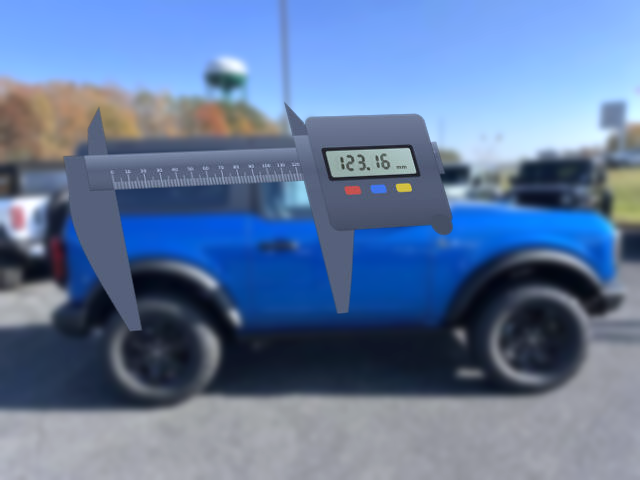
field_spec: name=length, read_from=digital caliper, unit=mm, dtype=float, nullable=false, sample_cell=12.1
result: 123.16
